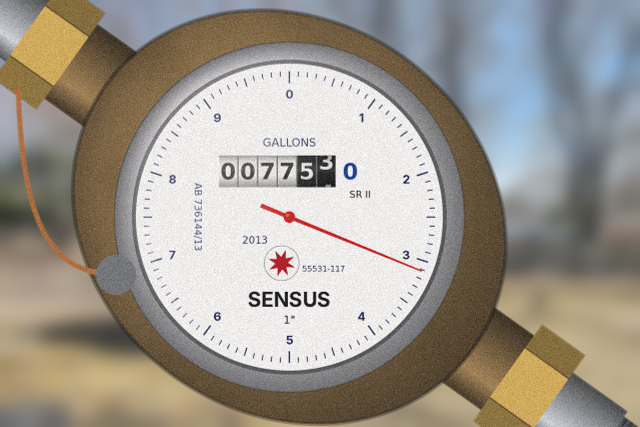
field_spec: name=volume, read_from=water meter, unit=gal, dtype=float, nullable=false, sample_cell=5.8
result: 77533.1
